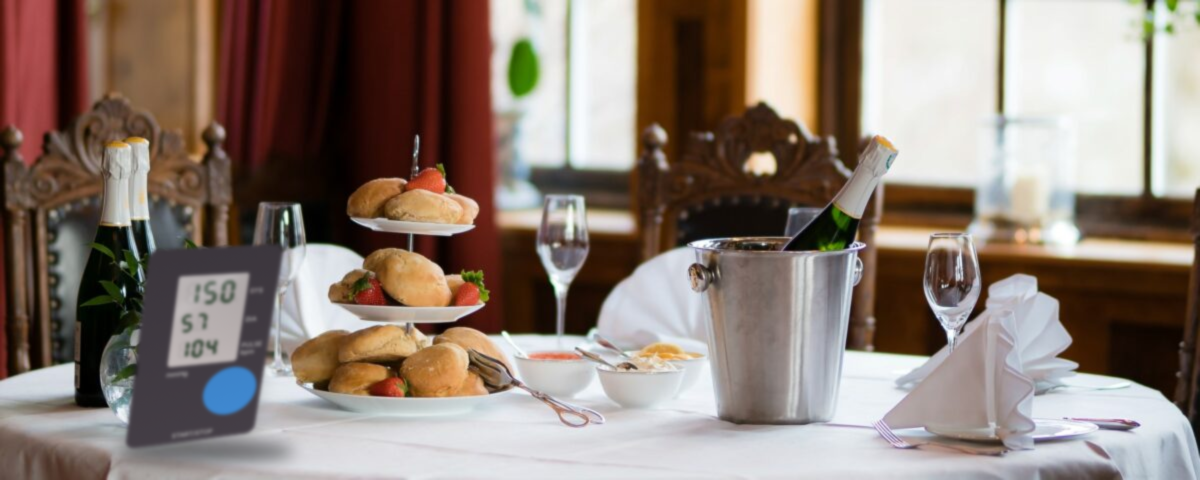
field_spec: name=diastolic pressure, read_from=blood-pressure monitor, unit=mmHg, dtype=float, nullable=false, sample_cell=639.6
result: 57
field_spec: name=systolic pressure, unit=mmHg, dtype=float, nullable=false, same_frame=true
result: 150
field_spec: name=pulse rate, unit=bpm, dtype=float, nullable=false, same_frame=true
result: 104
